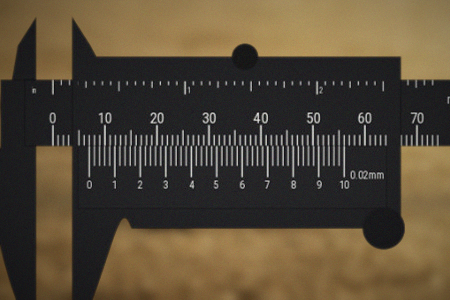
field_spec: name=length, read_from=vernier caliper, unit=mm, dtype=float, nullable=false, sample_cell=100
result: 7.0
